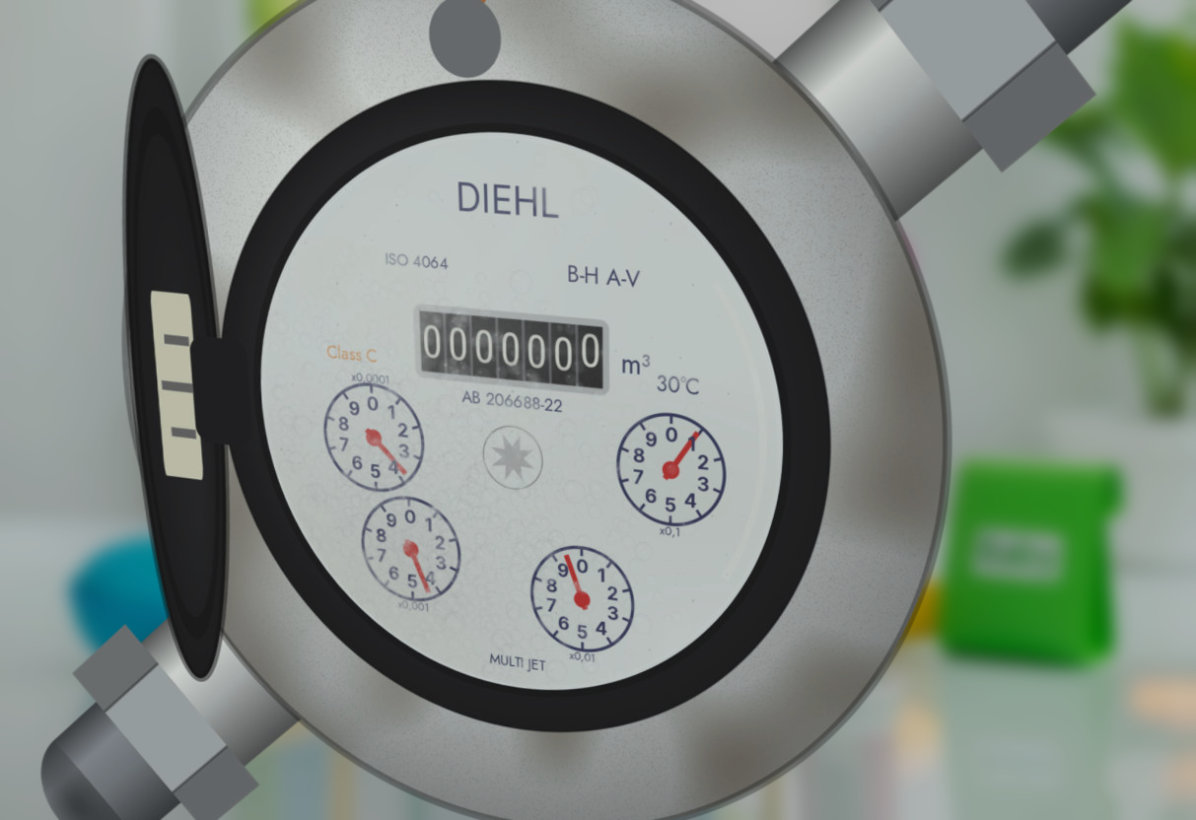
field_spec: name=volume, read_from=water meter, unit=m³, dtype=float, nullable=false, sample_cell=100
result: 0.0943
